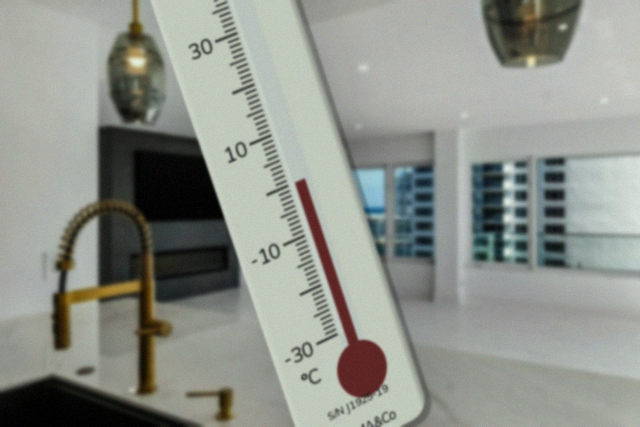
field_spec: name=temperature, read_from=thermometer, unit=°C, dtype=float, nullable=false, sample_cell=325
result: 0
